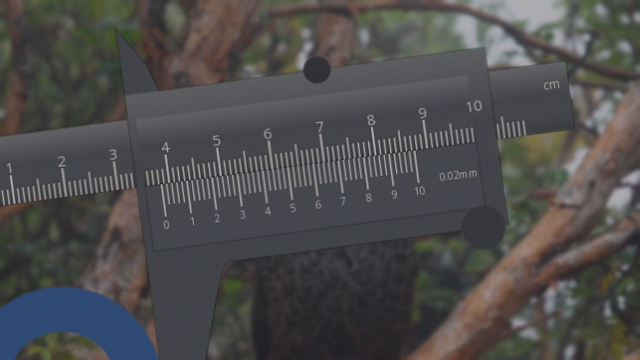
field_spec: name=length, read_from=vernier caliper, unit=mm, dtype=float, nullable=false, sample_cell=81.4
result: 38.5
